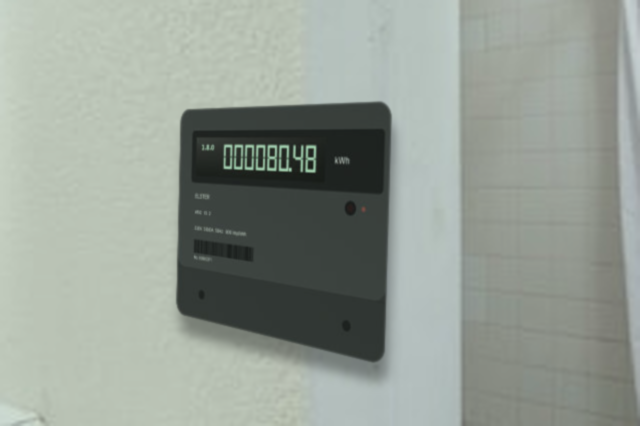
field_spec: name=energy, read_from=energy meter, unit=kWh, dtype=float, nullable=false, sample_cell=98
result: 80.48
